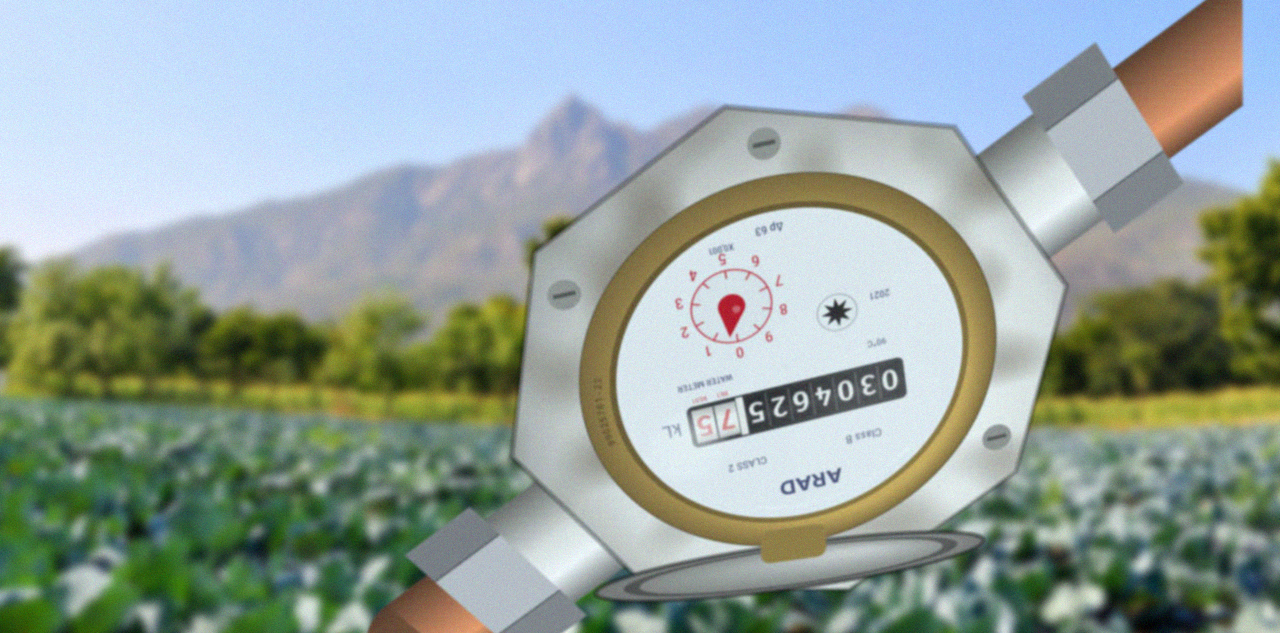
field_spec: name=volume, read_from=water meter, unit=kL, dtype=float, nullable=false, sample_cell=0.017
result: 304625.750
